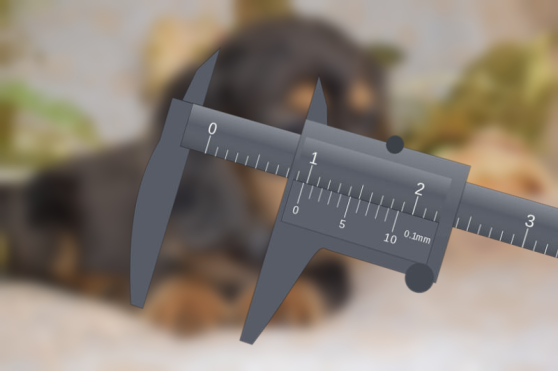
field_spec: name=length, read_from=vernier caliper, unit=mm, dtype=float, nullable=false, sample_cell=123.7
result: 9.7
